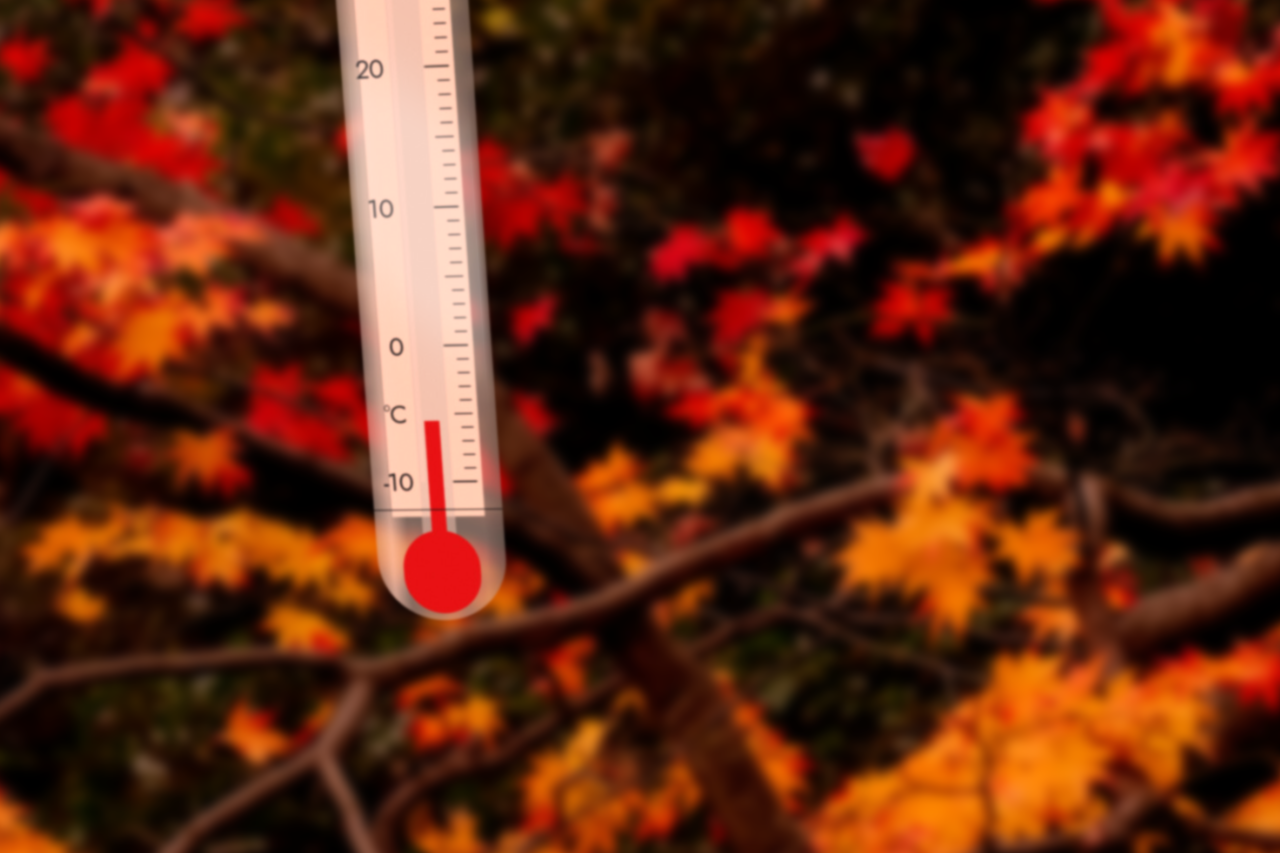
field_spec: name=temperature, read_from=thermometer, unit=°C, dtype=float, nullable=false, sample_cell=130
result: -5.5
